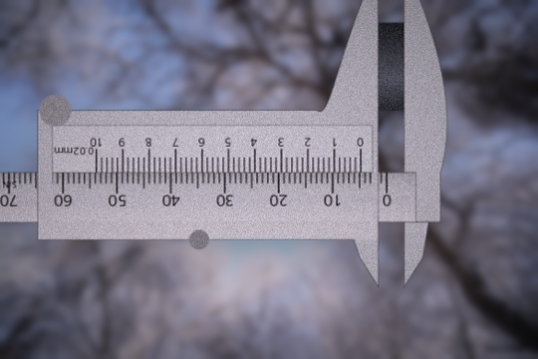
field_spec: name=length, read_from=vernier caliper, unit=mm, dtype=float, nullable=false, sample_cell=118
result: 4.8
